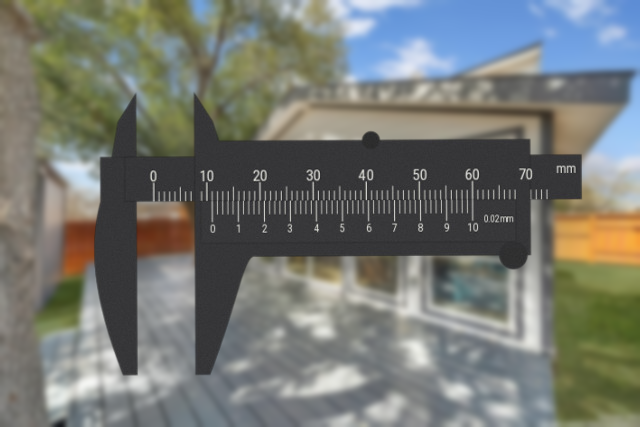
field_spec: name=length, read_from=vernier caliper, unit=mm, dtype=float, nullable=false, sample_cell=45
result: 11.0
